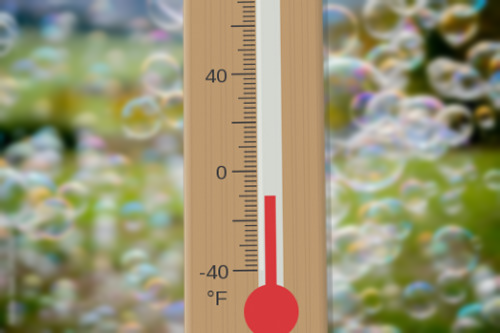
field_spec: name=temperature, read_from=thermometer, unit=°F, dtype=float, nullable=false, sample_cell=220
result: -10
